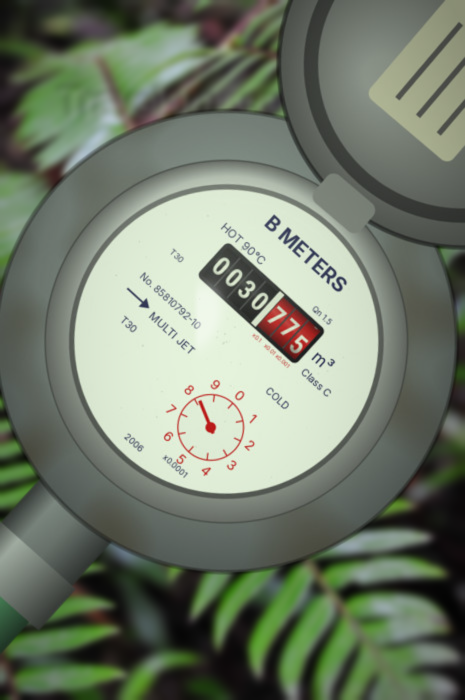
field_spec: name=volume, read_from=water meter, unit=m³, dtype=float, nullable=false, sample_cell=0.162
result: 30.7748
